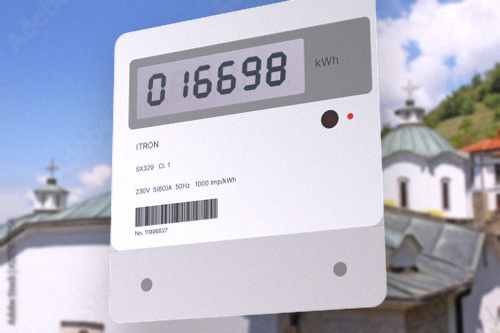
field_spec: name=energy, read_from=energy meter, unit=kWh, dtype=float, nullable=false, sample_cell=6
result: 16698
